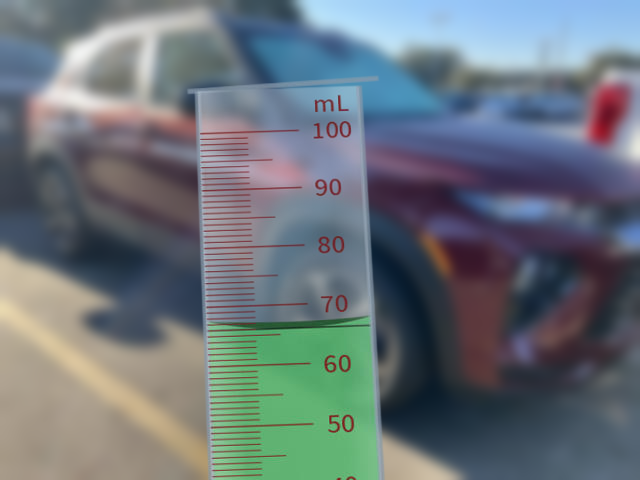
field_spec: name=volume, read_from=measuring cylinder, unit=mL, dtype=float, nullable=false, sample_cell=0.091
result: 66
